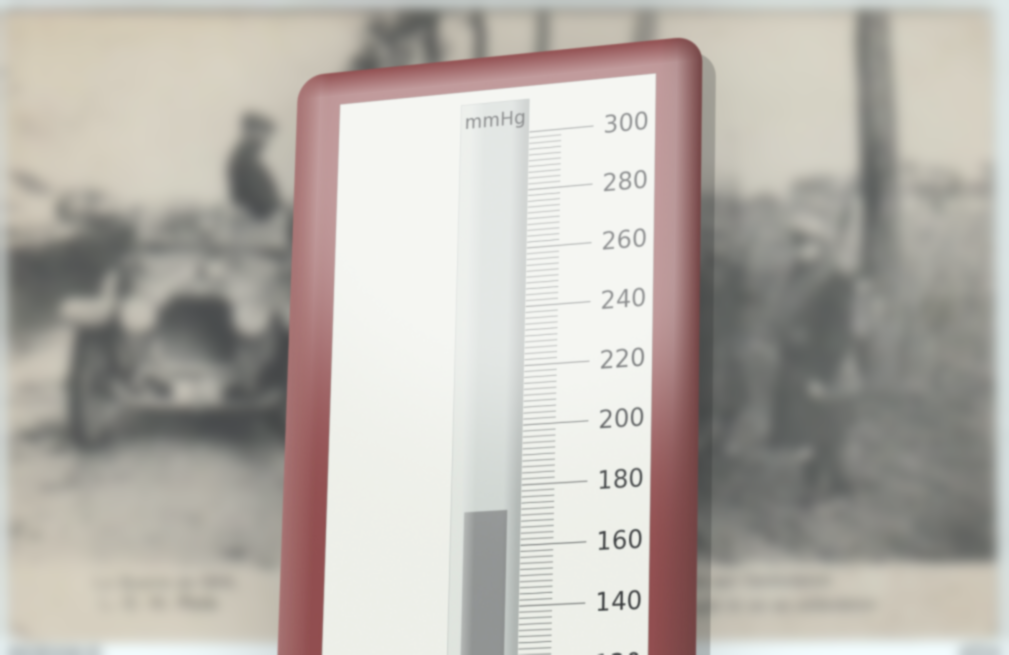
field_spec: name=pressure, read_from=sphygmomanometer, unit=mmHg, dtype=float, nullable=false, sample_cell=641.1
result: 172
